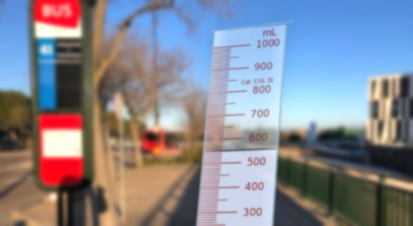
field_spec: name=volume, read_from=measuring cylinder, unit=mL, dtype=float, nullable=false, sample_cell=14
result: 550
